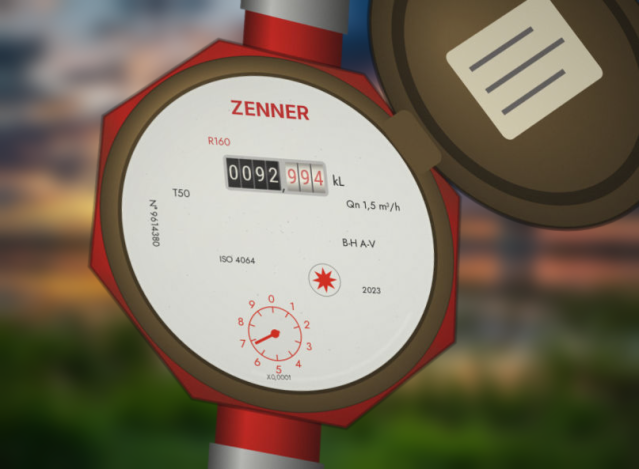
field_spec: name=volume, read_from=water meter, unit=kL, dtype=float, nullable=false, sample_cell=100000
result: 92.9946
